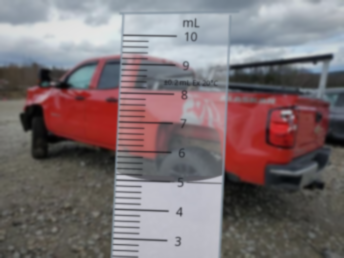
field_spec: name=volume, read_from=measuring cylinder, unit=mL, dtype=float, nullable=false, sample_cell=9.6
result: 5
